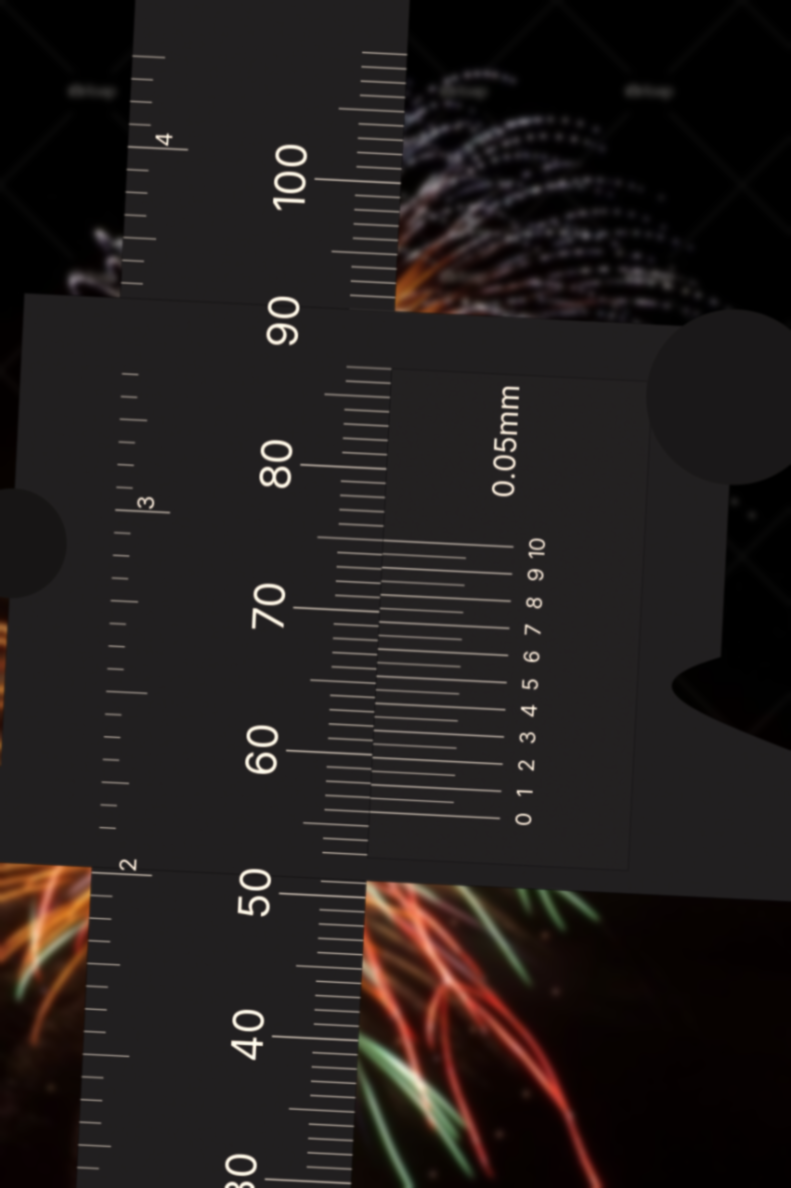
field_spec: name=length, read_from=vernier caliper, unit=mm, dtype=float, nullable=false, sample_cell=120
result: 56.0
